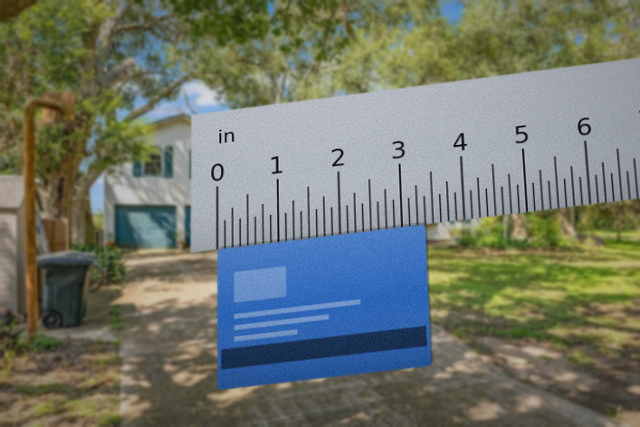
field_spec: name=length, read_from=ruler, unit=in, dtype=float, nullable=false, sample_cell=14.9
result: 3.375
